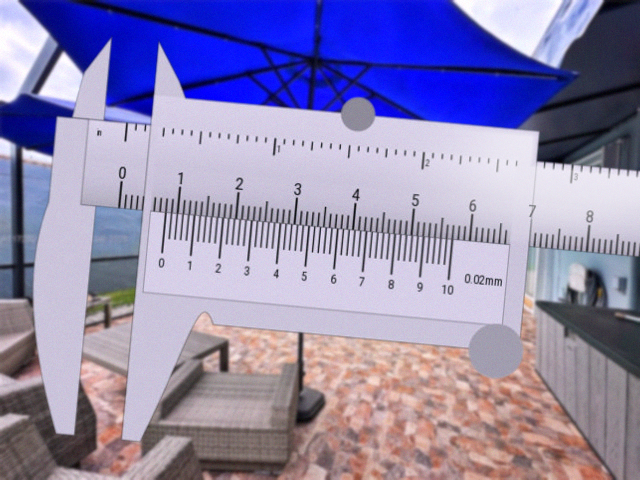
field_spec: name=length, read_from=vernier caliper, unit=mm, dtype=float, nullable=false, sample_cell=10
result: 8.0
